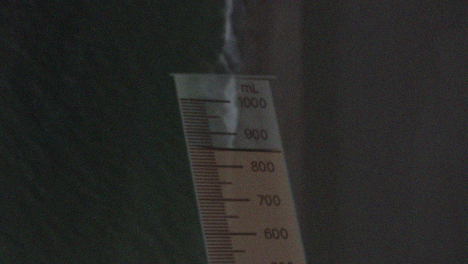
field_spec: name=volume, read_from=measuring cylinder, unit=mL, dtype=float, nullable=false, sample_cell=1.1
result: 850
